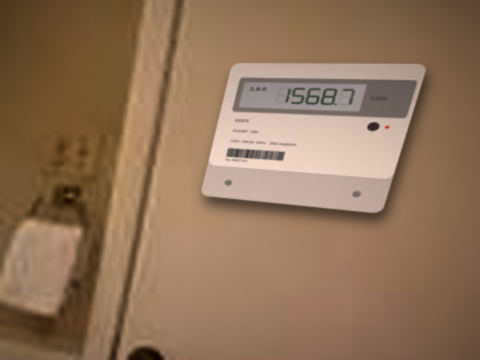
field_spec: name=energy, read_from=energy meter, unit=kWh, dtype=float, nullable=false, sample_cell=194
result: 1568.7
